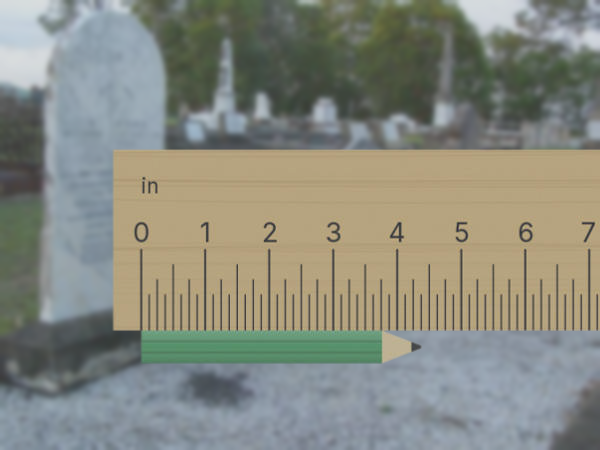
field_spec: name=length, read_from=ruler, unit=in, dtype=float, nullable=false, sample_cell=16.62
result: 4.375
